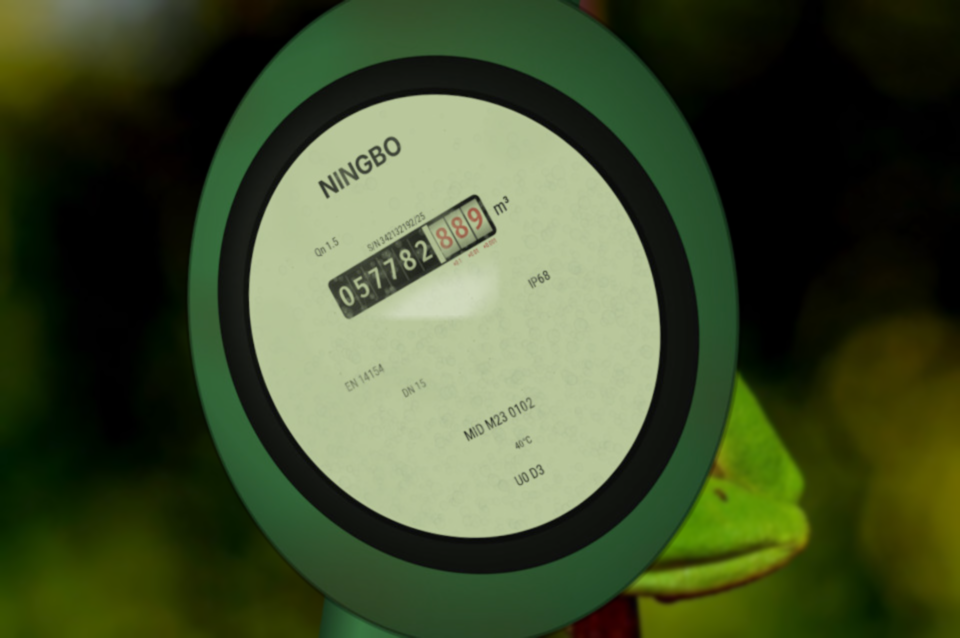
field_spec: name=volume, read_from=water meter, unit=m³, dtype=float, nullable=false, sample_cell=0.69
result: 57782.889
